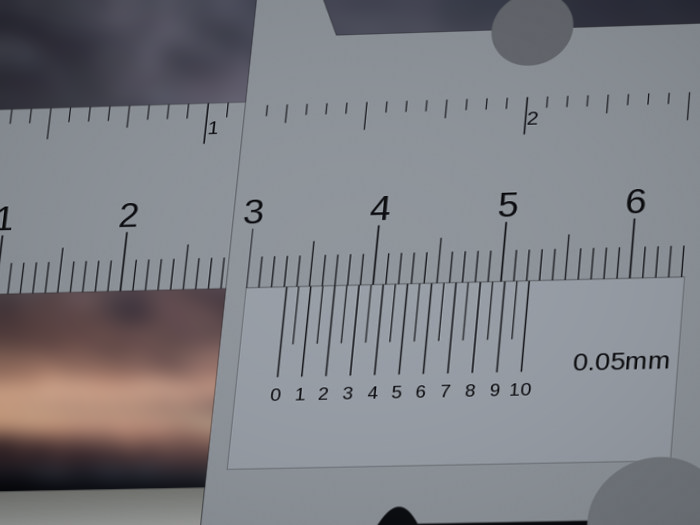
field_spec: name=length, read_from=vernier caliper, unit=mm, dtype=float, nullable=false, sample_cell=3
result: 33.2
